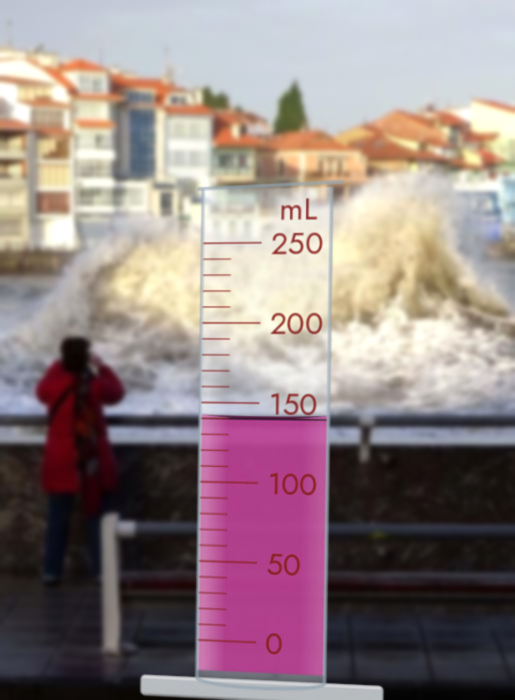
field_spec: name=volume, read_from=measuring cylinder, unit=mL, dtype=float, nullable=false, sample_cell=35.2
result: 140
